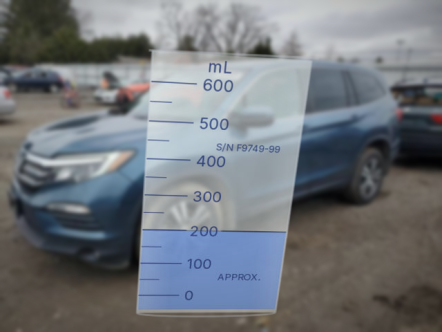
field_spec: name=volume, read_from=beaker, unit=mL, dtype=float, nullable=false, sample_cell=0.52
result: 200
